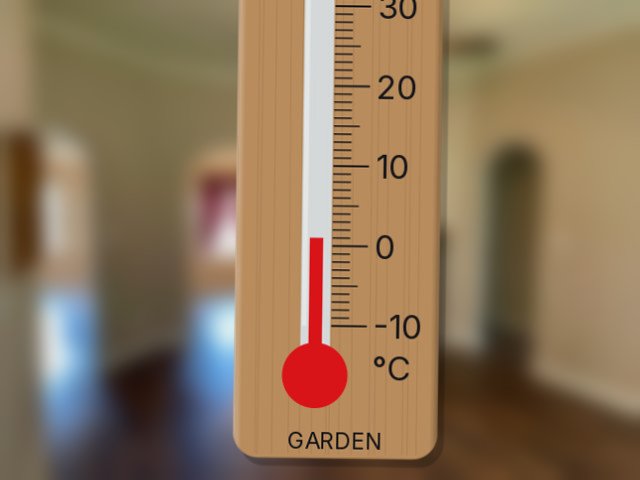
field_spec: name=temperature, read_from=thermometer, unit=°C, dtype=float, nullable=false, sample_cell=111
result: 1
